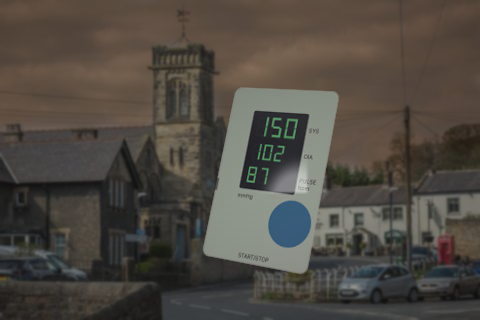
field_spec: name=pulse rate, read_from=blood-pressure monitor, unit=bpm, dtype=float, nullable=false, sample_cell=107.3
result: 87
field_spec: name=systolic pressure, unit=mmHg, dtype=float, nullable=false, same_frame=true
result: 150
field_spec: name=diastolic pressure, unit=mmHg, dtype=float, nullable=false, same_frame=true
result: 102
